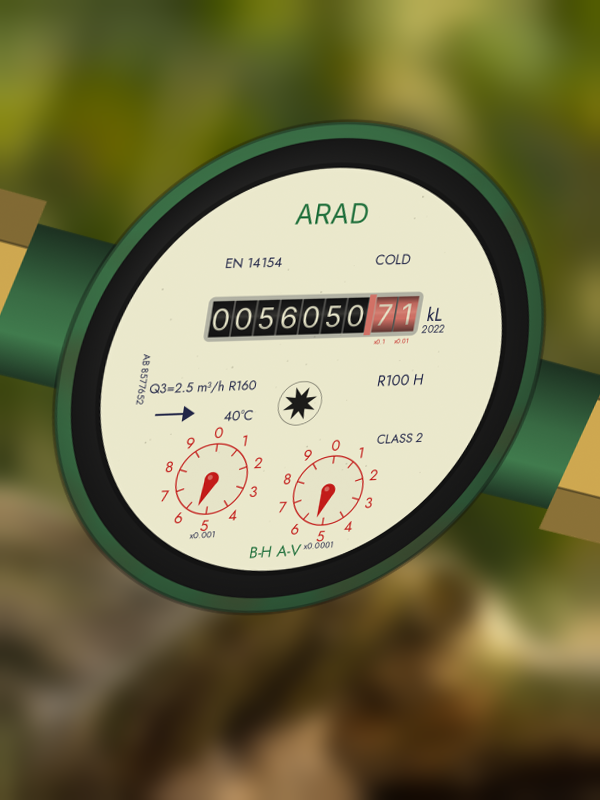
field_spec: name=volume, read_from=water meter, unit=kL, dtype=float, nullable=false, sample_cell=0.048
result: 56050.7155
